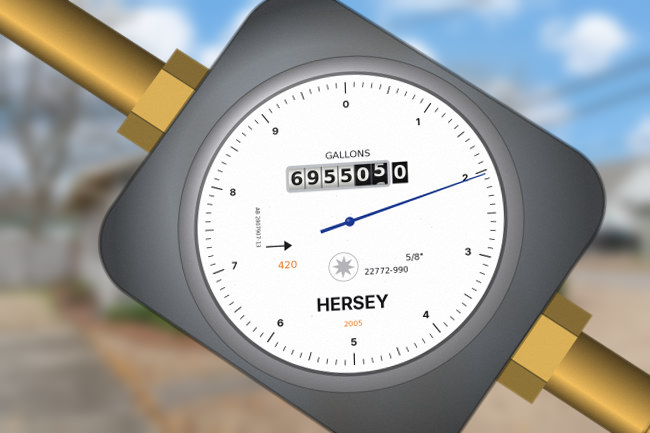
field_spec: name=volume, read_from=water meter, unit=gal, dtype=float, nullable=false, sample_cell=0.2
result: 6955052.0
